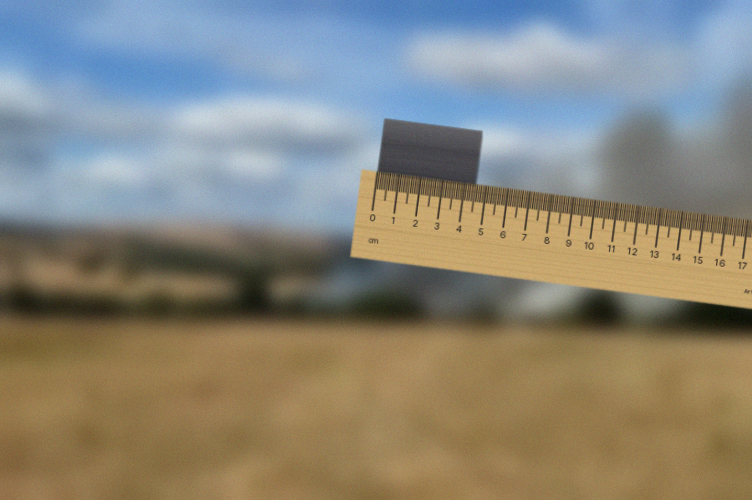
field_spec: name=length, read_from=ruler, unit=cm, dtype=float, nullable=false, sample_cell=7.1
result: 4.5
